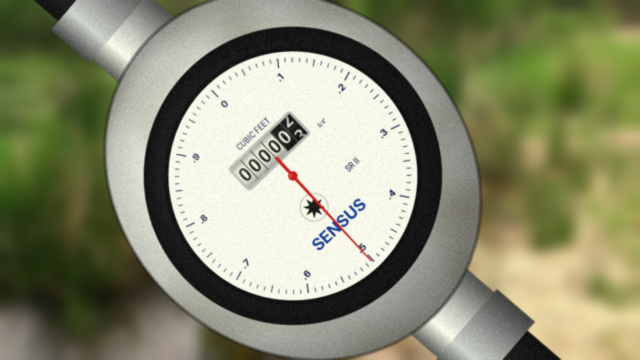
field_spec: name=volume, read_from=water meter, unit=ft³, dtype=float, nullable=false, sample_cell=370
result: 2.50
